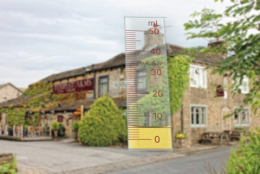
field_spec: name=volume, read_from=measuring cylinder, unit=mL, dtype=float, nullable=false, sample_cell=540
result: 5
